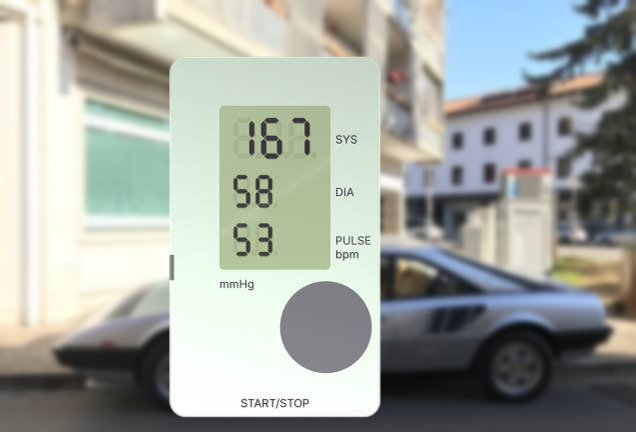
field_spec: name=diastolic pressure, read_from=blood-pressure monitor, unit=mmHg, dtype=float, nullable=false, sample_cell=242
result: 58
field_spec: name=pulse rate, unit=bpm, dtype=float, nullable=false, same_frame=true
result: 53
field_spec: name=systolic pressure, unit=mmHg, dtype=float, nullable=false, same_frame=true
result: 167
